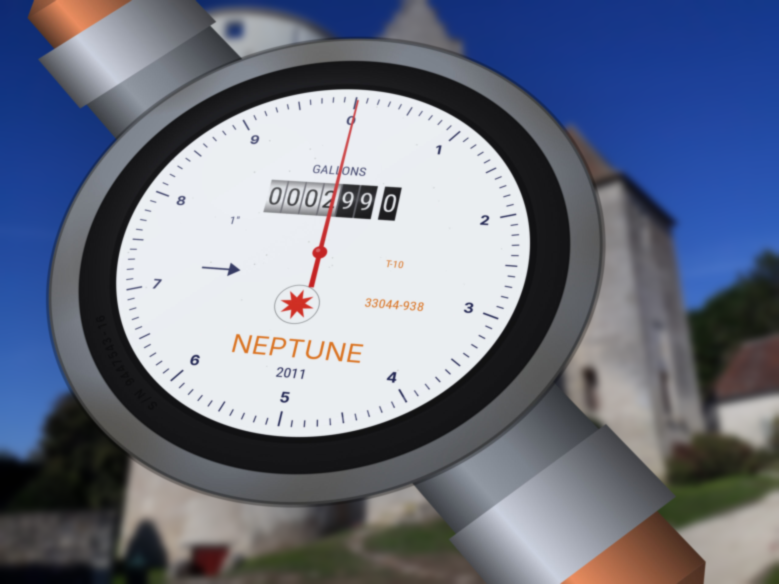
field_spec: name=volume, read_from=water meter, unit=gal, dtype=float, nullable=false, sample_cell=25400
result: 2990.0
